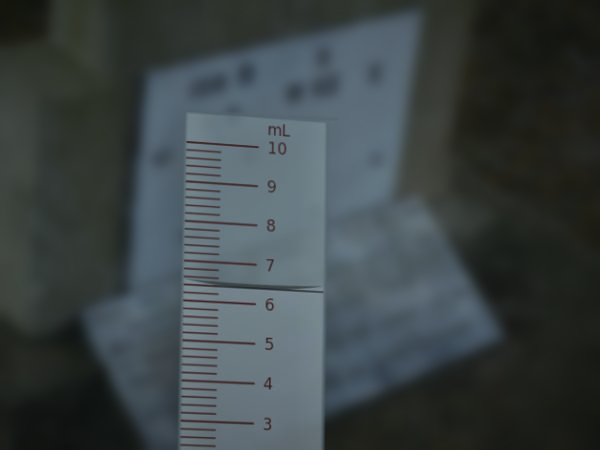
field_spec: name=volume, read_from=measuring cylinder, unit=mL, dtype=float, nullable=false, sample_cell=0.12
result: 6.4
